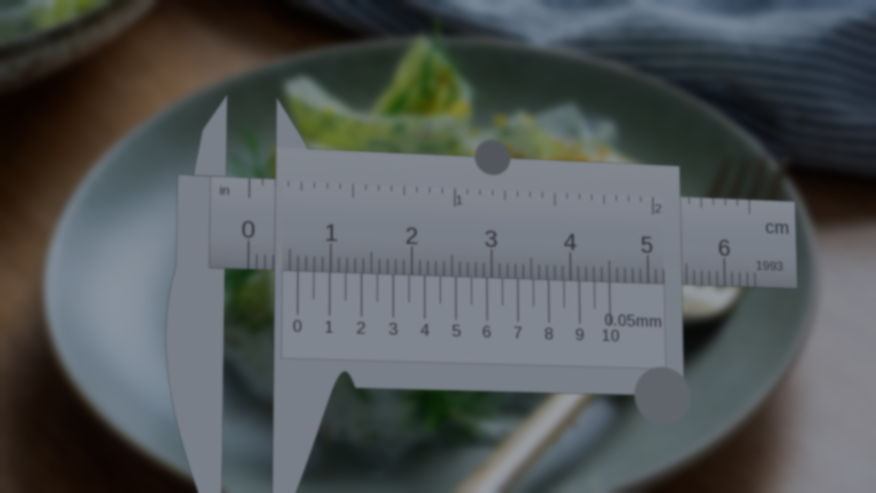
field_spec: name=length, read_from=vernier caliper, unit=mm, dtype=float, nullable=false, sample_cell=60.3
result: 6.0
